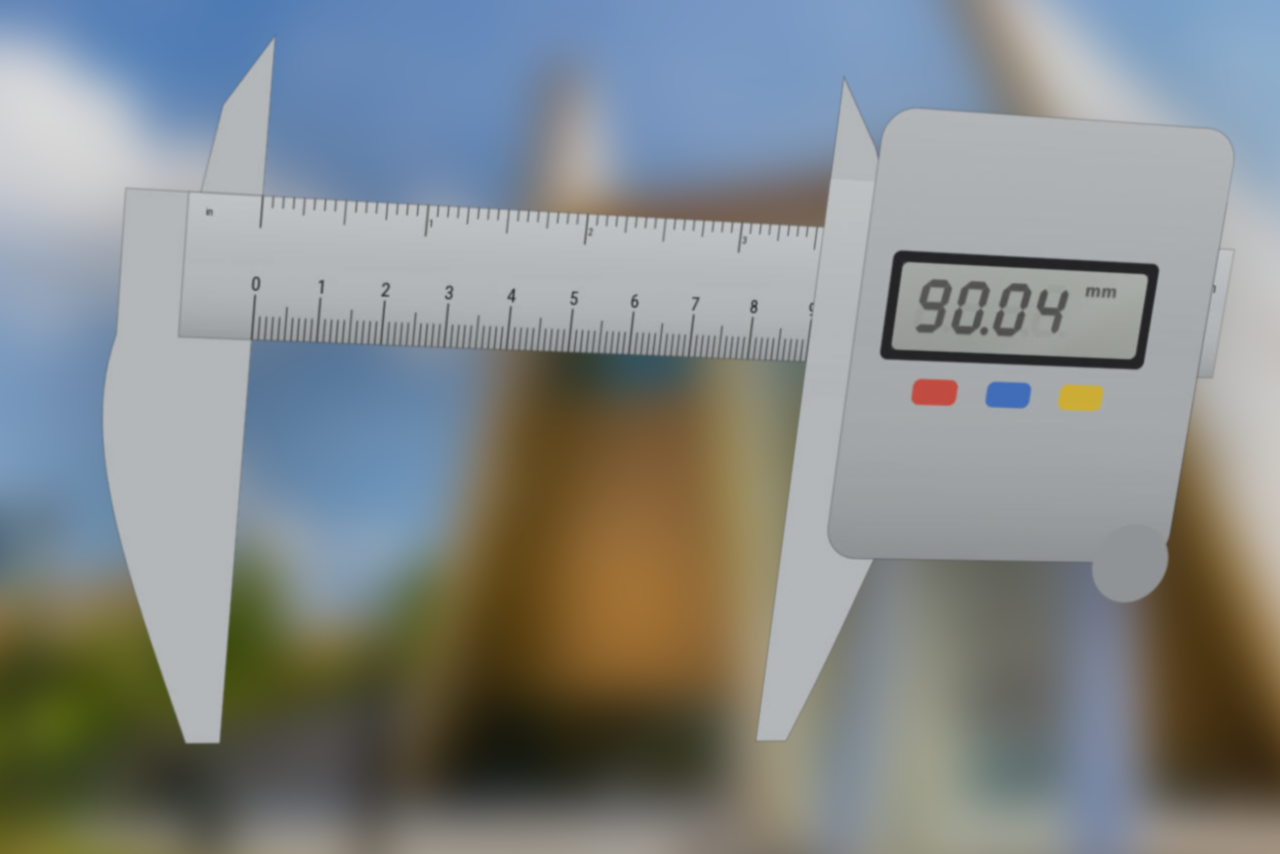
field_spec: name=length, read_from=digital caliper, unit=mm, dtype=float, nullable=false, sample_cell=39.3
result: 90.04
